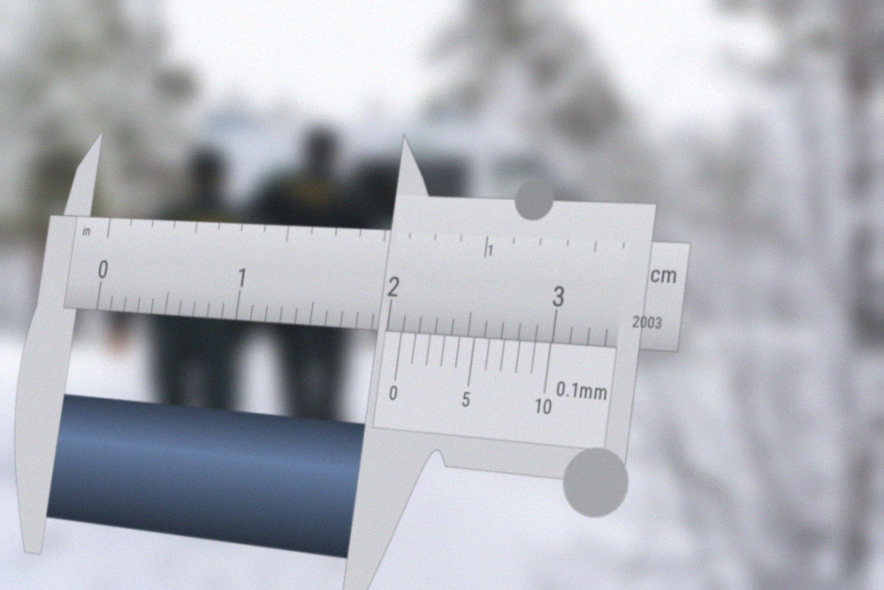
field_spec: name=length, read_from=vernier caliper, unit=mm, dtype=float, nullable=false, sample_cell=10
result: 20.9
